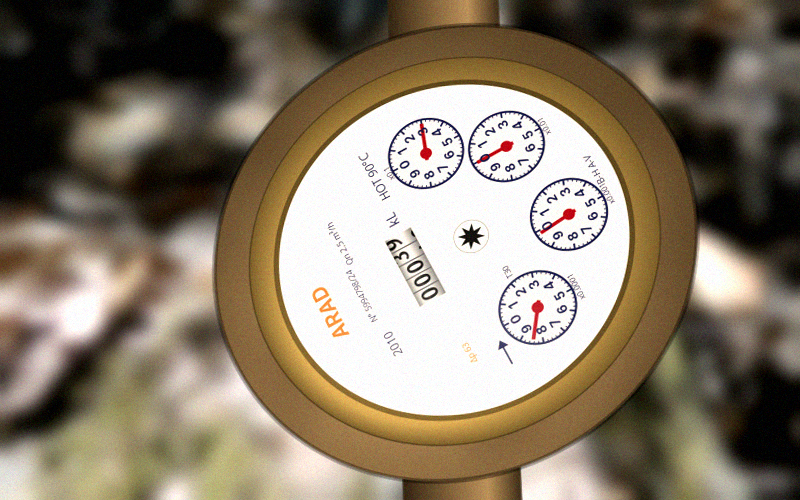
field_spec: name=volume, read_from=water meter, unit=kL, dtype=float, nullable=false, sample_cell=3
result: 39.2998
